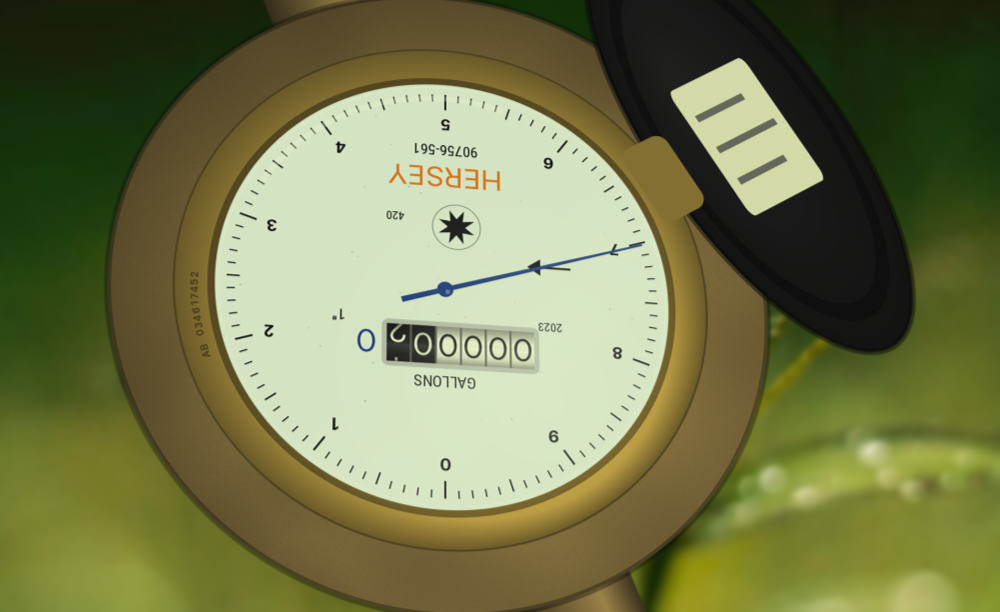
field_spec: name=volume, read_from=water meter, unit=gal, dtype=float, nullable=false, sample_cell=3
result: 17.0
